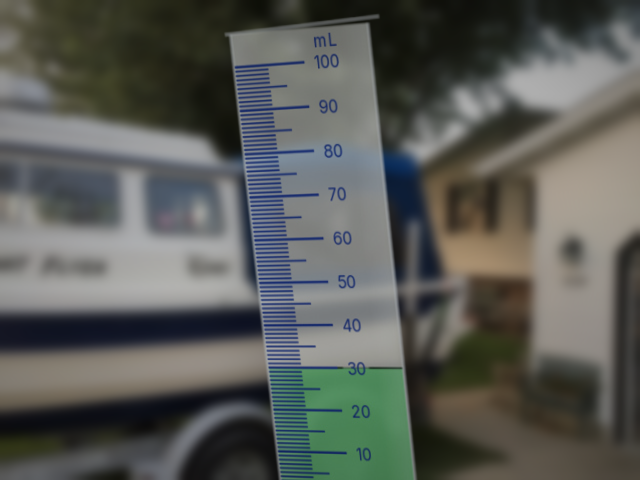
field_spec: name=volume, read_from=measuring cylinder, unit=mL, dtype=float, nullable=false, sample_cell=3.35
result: 30
